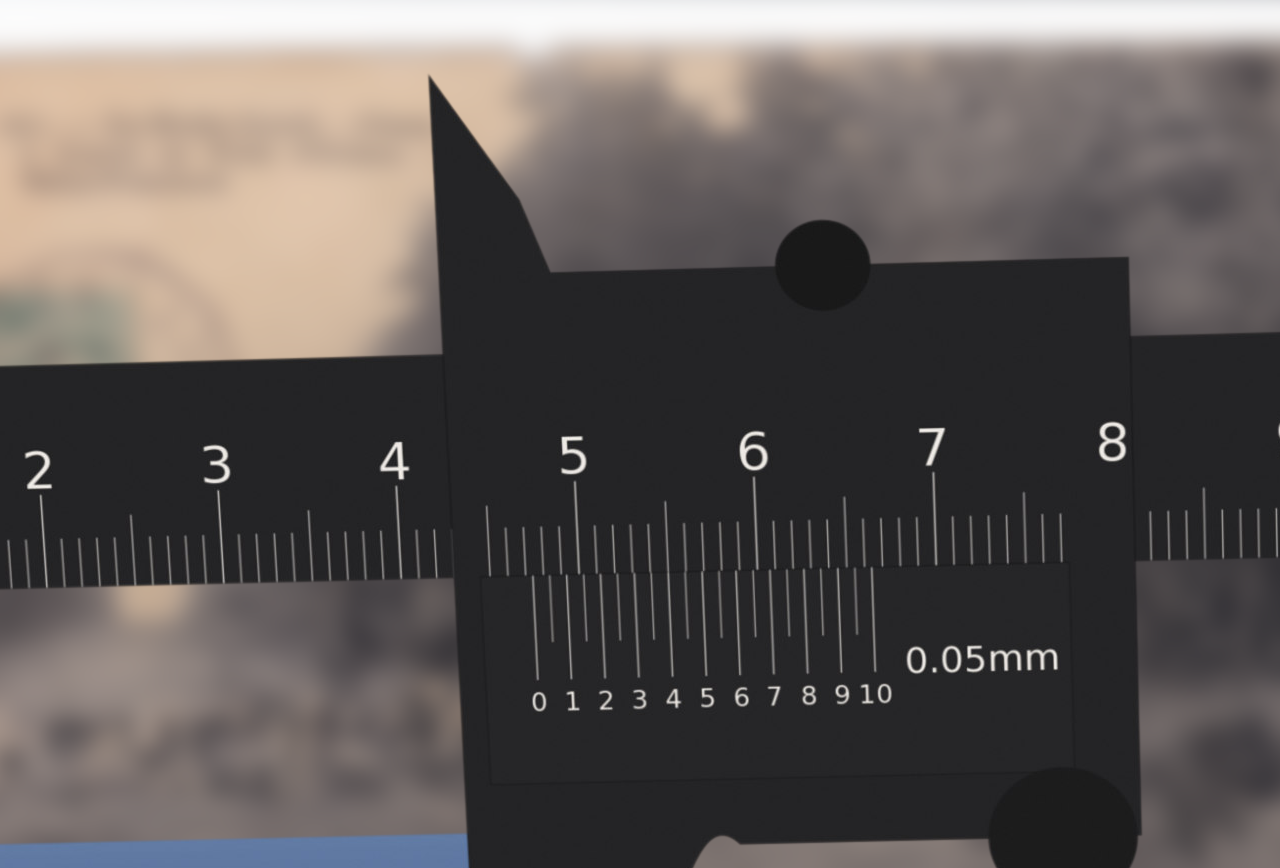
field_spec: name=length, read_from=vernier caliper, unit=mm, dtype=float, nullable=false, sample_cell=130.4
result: 47.4
